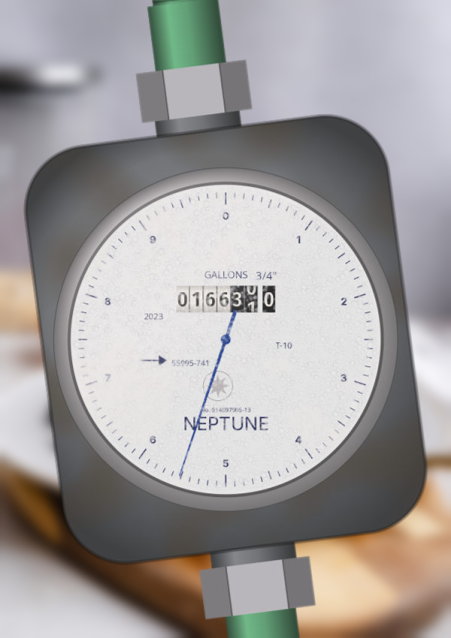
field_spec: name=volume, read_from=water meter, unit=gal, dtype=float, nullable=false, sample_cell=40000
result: 166305.5
